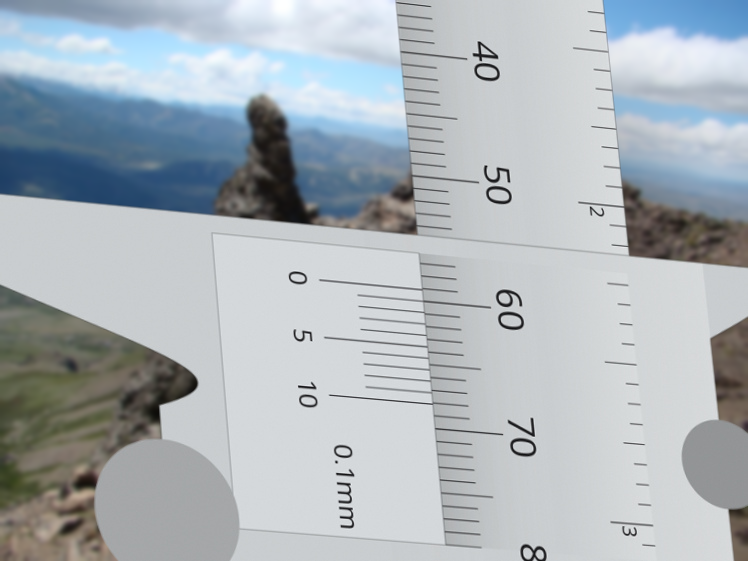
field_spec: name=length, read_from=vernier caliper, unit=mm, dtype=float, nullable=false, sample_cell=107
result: 59.1
